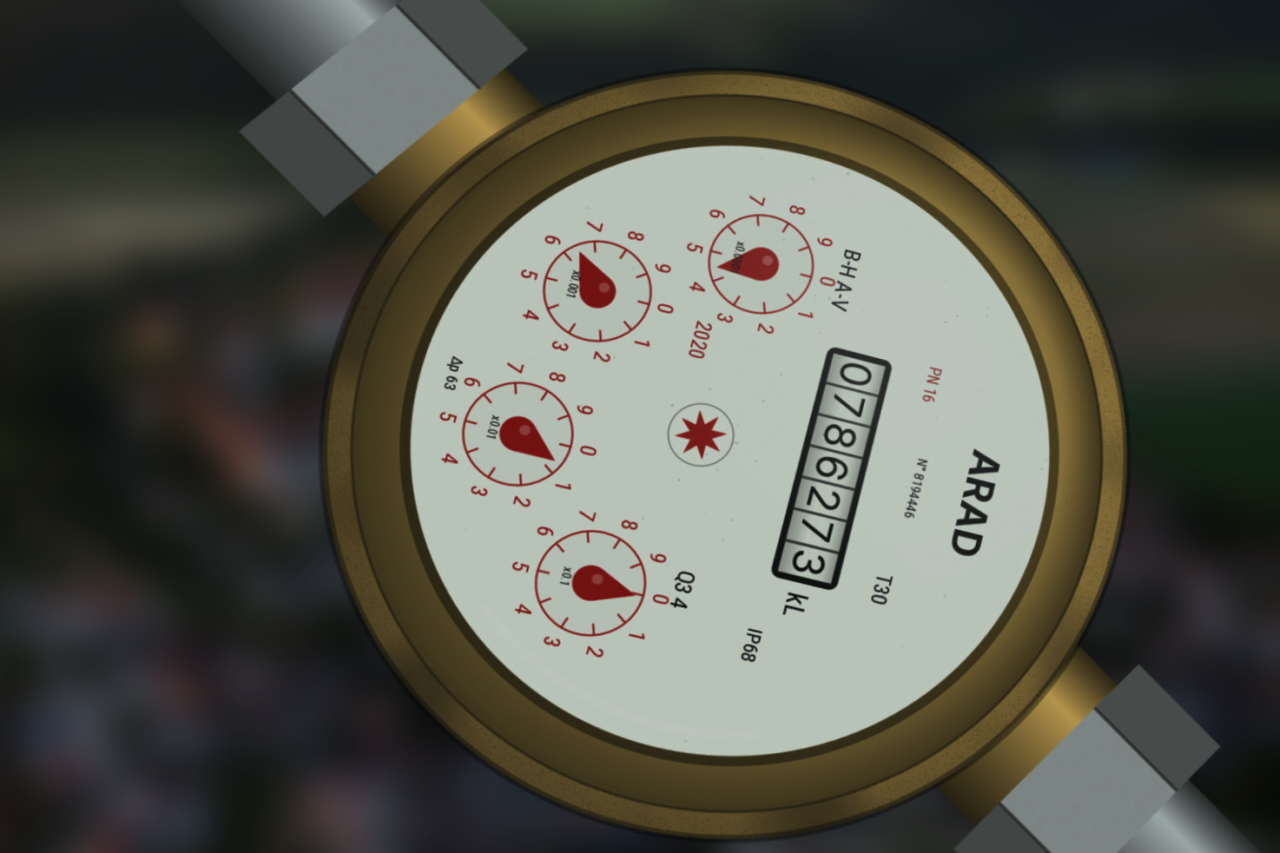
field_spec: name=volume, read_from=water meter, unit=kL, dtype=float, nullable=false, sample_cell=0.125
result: 786273.0064
